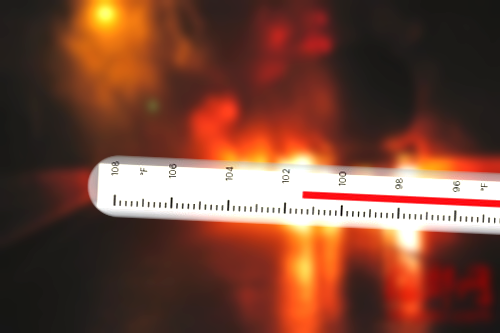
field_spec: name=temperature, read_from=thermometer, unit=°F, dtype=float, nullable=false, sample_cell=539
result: 101.4
